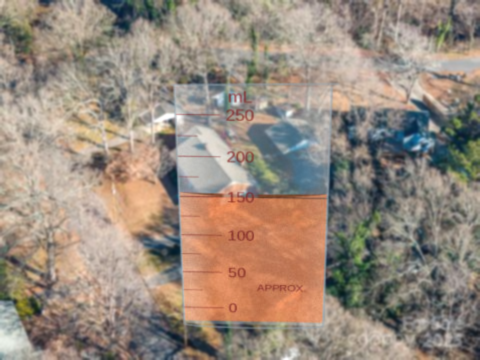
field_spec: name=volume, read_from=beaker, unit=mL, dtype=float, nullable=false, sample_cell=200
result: 150
